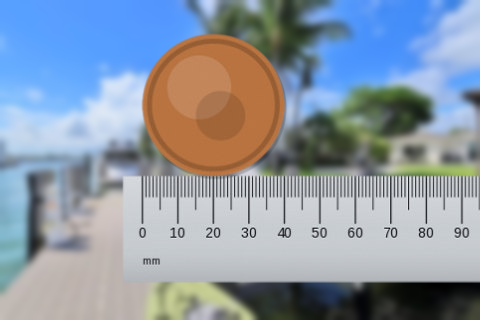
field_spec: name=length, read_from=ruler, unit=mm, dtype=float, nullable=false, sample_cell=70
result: 40
